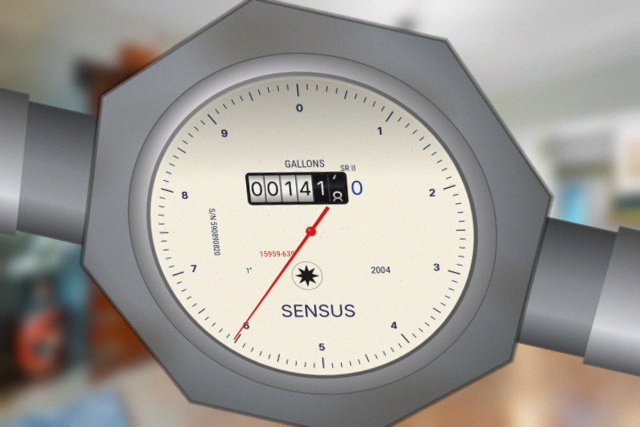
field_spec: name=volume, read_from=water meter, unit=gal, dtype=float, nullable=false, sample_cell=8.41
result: 14176.0
